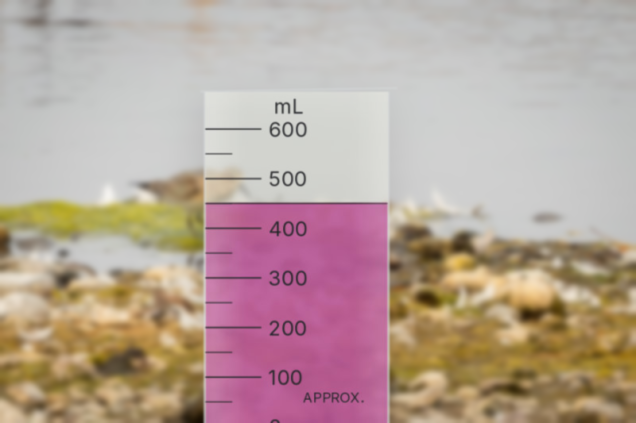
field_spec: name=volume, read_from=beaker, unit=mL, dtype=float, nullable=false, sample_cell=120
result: 450
